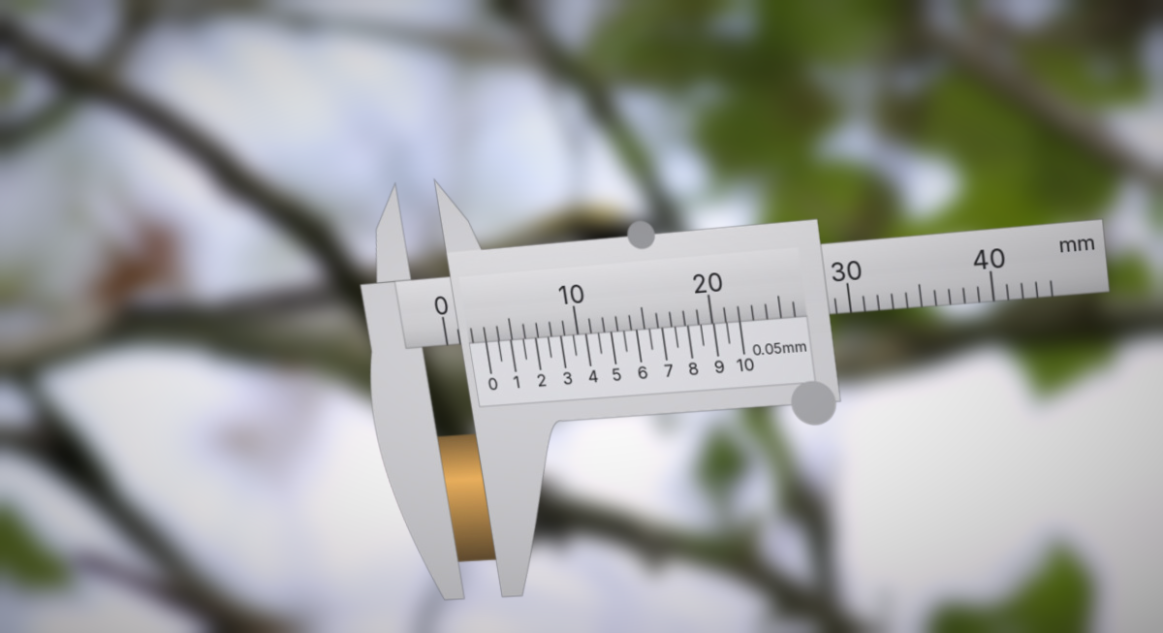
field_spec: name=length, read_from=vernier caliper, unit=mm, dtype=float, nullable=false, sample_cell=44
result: 3.0
